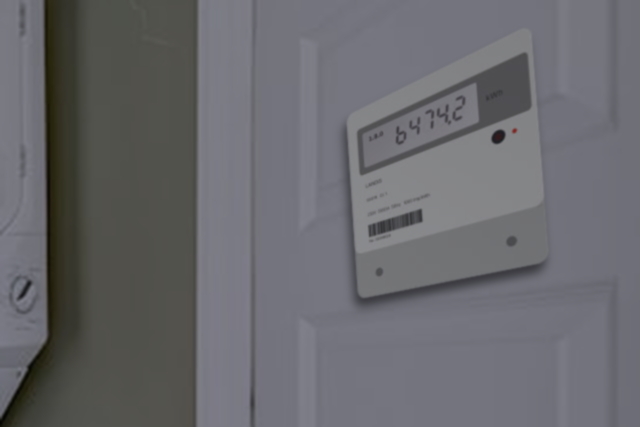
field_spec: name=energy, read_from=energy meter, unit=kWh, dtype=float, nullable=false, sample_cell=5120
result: 6474.2
